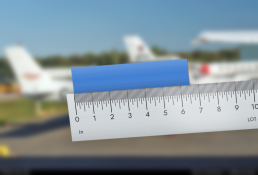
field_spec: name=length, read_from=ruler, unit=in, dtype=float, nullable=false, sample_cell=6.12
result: 6.5
